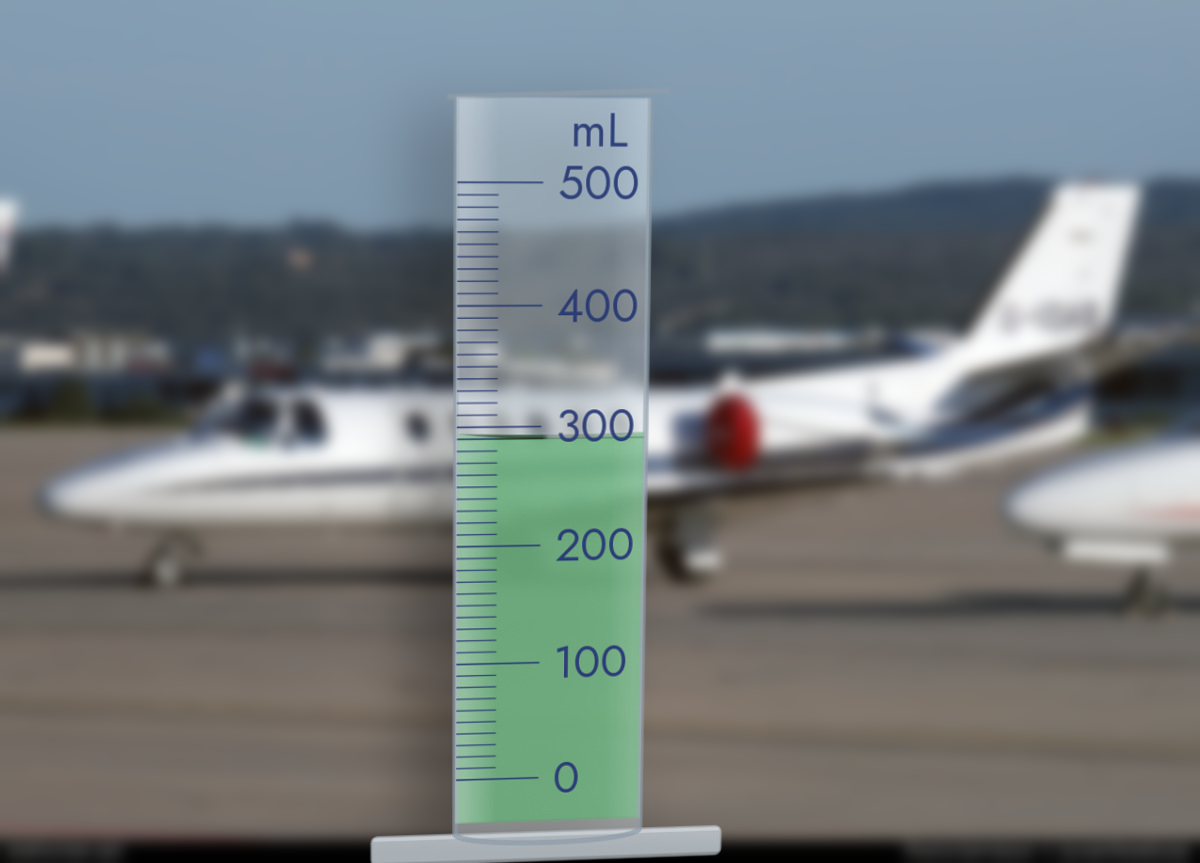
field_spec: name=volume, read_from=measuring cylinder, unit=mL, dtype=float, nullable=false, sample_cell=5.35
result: 290
